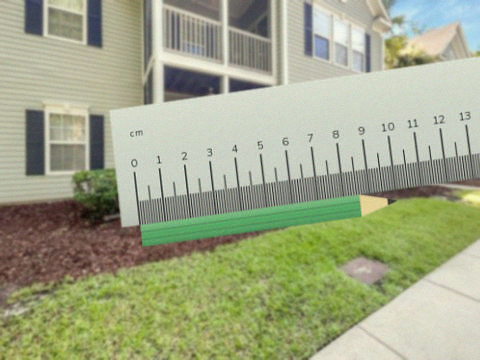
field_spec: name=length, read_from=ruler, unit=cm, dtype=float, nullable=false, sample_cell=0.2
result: 10
